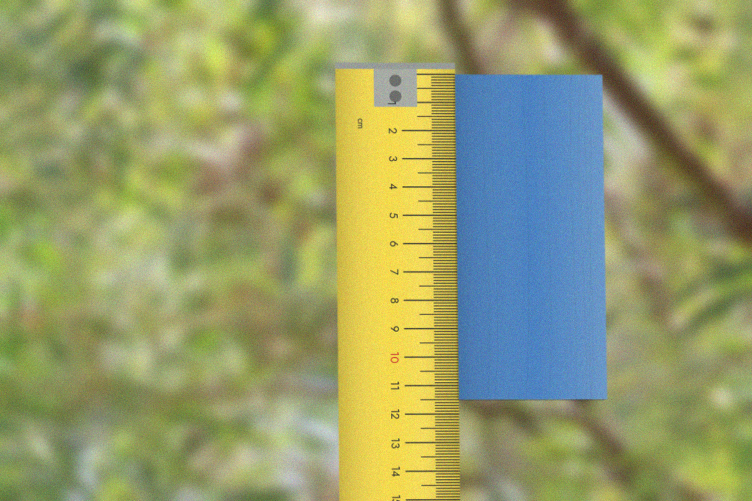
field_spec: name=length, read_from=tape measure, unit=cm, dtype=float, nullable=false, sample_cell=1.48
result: 11.5
